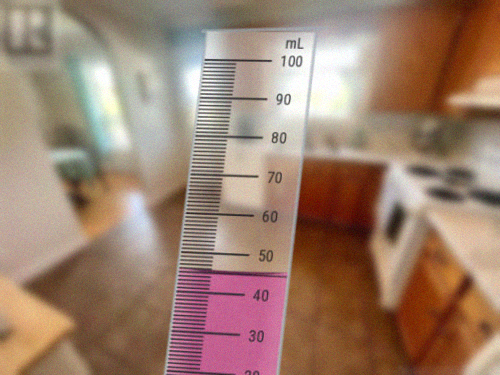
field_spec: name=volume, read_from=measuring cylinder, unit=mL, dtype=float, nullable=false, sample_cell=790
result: 45
